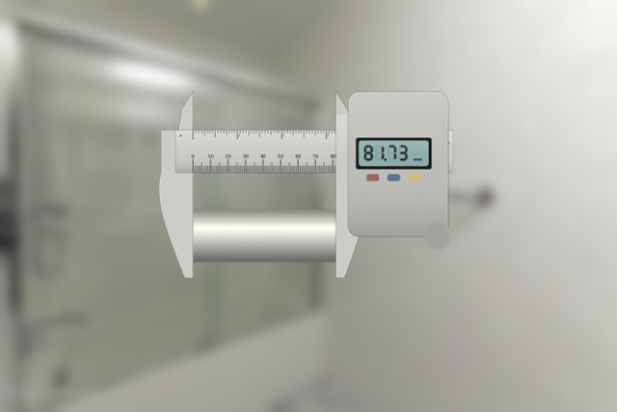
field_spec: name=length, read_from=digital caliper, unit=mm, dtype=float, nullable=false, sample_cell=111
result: 81.73
